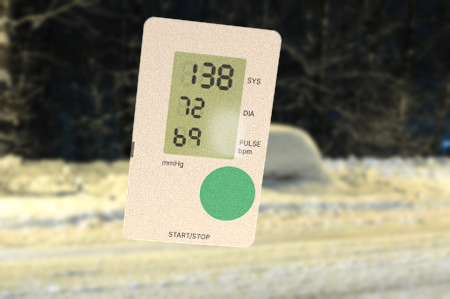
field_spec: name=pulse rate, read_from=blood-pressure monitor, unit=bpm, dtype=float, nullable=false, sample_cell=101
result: 69
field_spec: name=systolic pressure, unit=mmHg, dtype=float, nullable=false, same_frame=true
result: 138
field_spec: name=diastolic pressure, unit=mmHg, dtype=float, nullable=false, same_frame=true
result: 72
